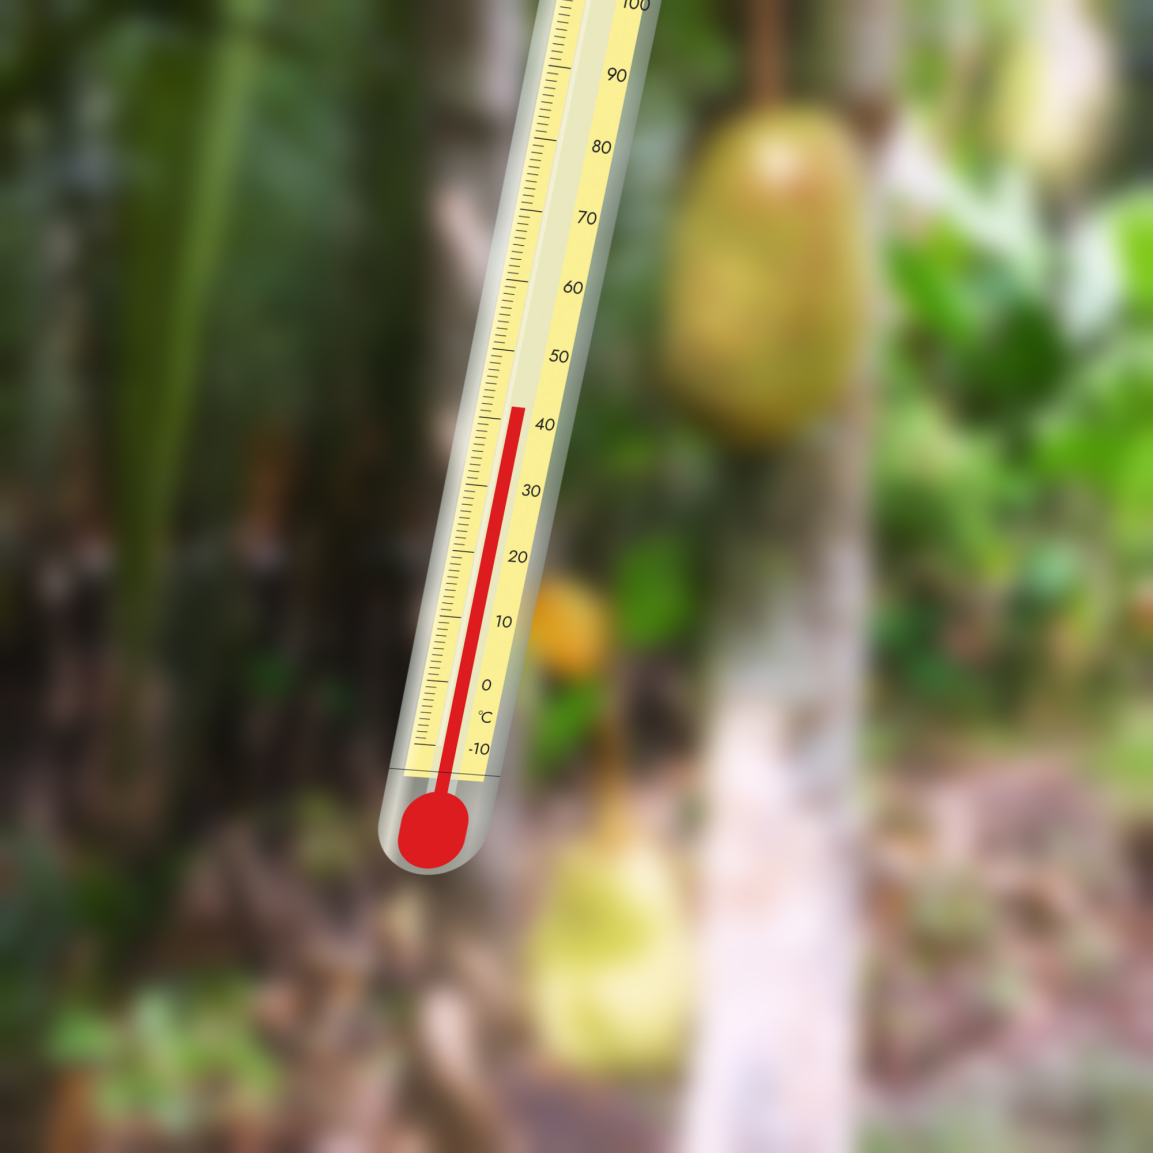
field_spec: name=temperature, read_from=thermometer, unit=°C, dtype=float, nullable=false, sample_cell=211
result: 42
